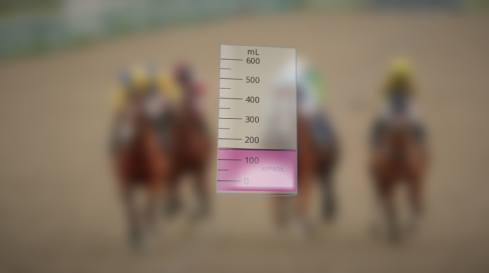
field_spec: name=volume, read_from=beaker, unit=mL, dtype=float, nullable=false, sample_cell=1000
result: 150
